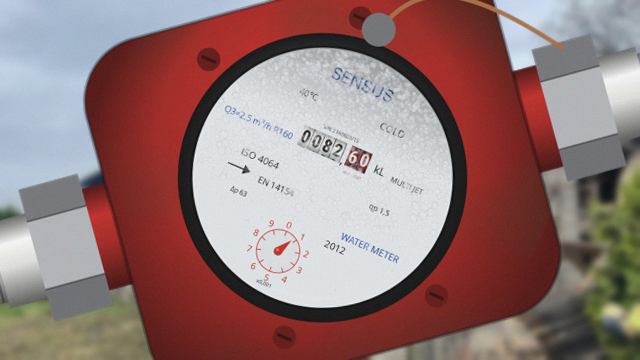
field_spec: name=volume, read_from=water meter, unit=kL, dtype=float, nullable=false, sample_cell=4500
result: 82.600
